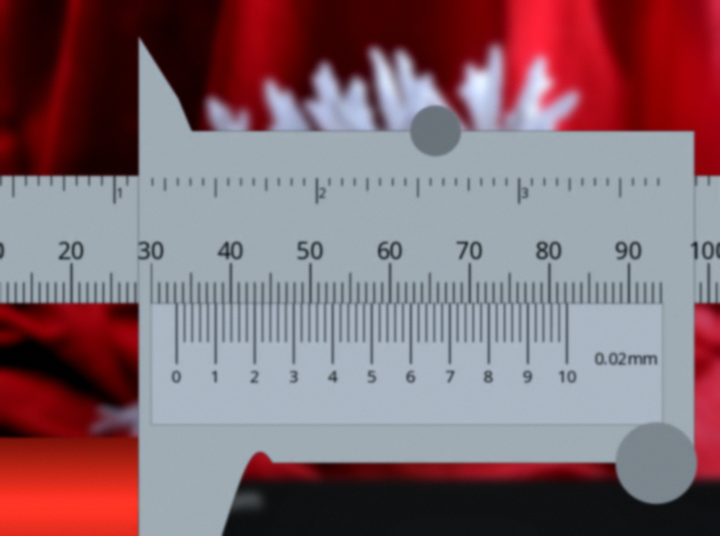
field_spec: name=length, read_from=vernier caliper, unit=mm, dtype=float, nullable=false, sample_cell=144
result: 33.2
